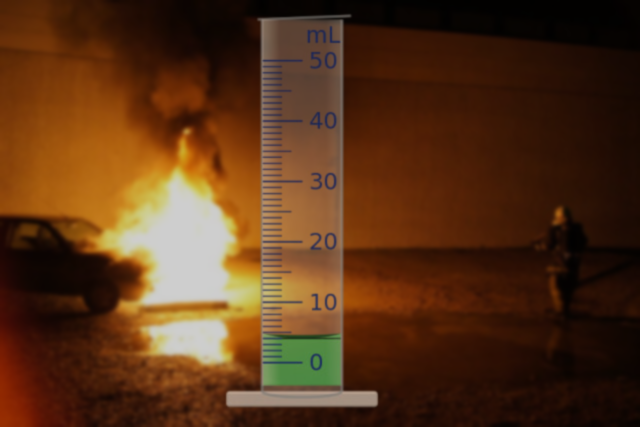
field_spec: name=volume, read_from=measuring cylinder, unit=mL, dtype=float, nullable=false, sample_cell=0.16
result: 4
